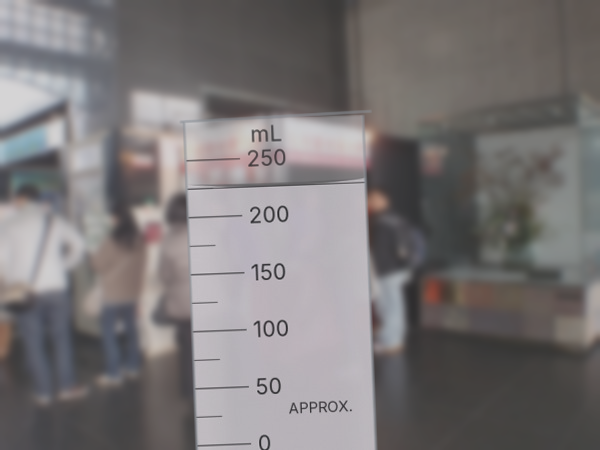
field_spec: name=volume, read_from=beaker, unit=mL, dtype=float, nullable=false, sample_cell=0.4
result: 225
